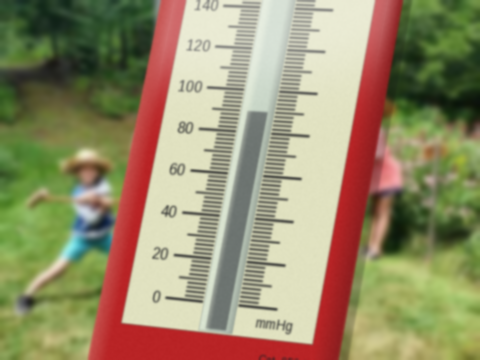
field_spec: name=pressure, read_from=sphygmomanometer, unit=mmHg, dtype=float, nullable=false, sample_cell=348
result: 90
